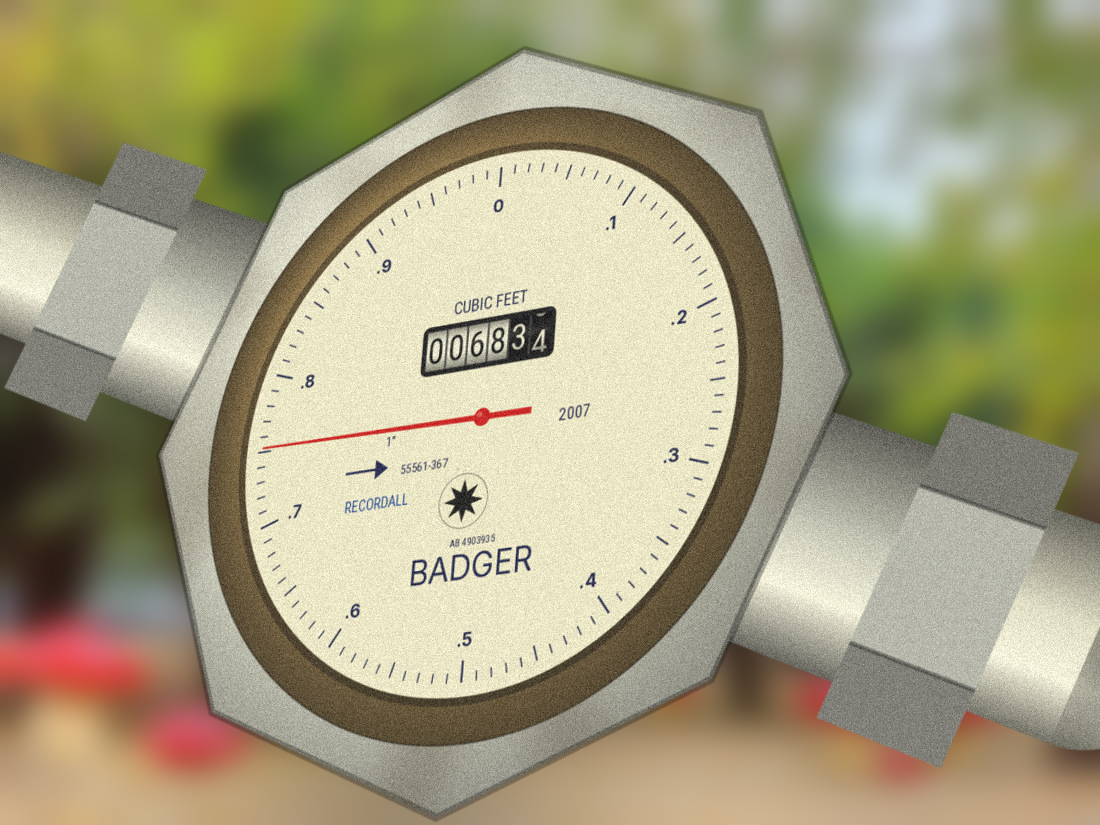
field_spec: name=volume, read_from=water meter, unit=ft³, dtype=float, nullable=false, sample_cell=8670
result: 6833.75
